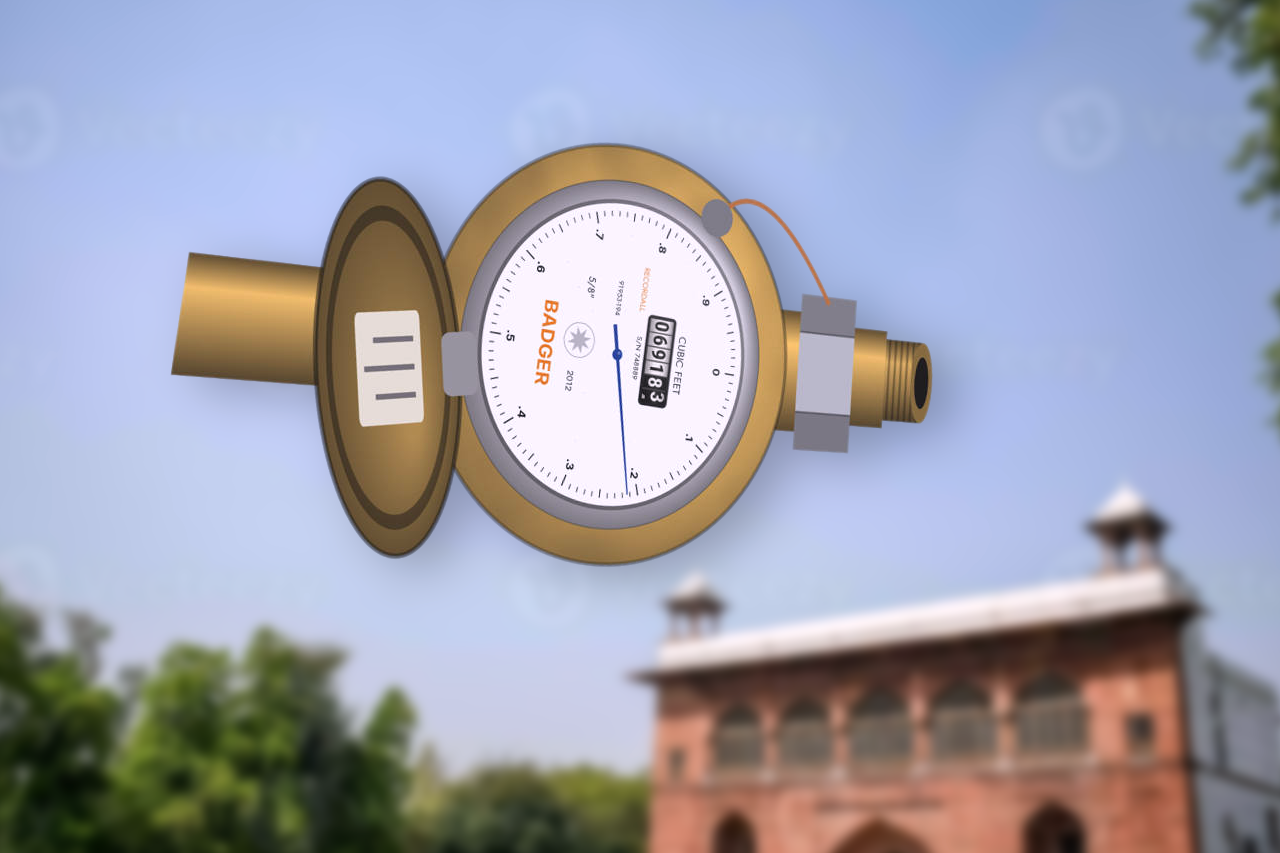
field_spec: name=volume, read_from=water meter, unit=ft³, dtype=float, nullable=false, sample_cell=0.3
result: 69183.21
